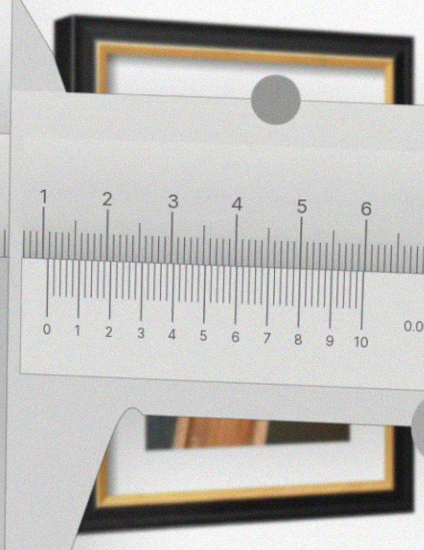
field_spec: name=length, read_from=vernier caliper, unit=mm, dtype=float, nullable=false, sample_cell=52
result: 10.8
